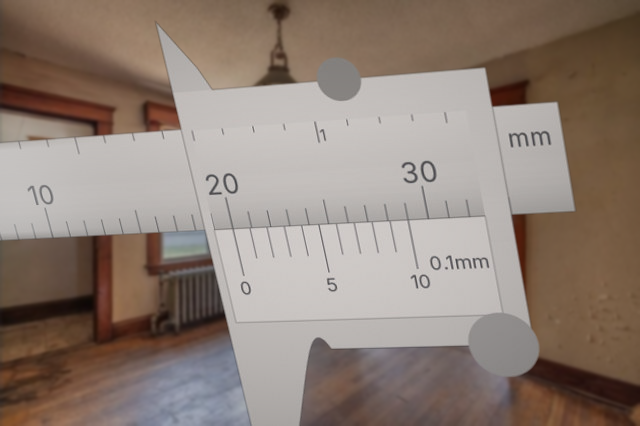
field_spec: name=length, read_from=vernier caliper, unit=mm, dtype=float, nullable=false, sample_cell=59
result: 20.0
